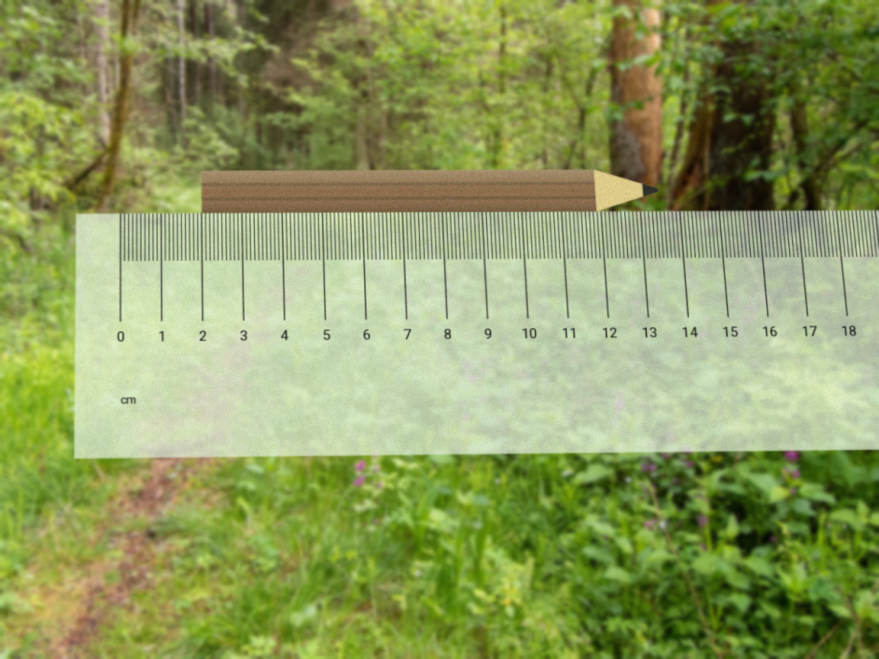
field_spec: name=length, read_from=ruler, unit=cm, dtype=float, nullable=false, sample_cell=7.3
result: 11.5
